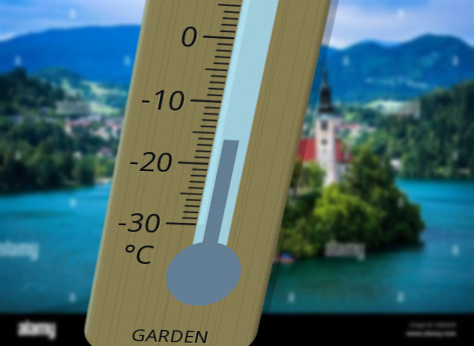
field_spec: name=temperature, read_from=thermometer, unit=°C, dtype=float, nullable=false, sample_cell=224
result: -16
